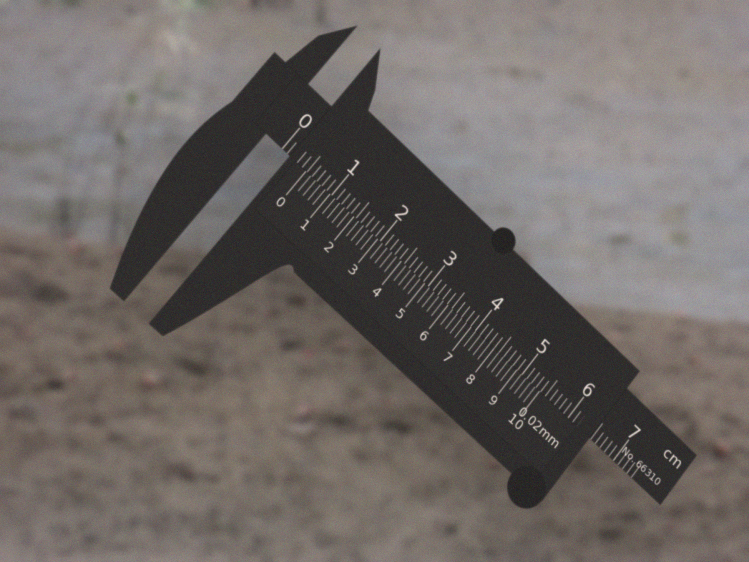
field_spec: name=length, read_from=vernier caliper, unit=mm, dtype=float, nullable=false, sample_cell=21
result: 4.8
